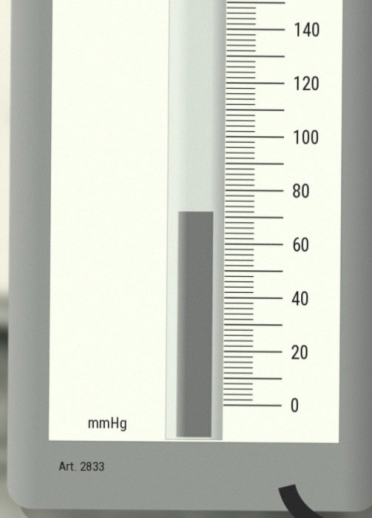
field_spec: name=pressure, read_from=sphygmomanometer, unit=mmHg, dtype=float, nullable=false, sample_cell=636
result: 72
